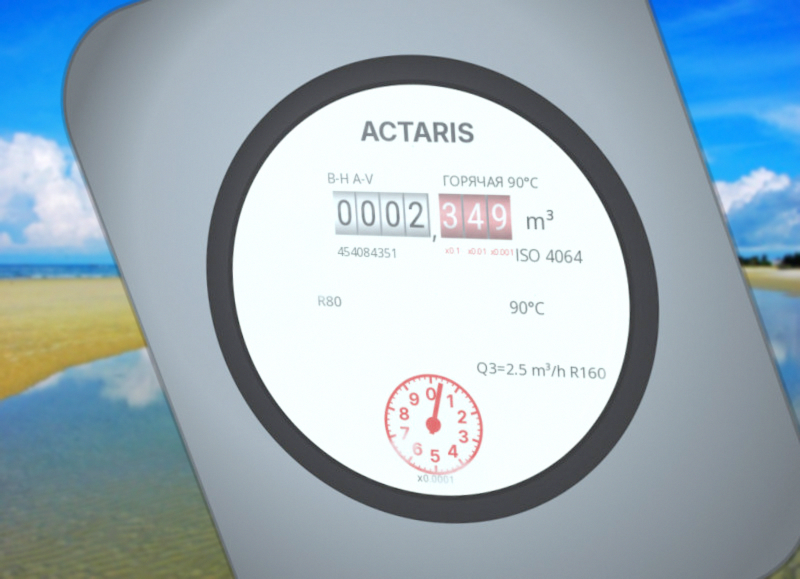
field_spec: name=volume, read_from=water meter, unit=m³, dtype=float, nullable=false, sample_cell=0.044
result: 2.3490
